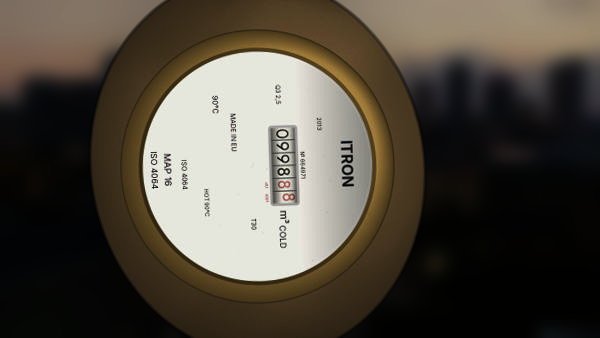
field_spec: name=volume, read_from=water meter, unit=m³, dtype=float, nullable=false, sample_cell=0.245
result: 998.88
